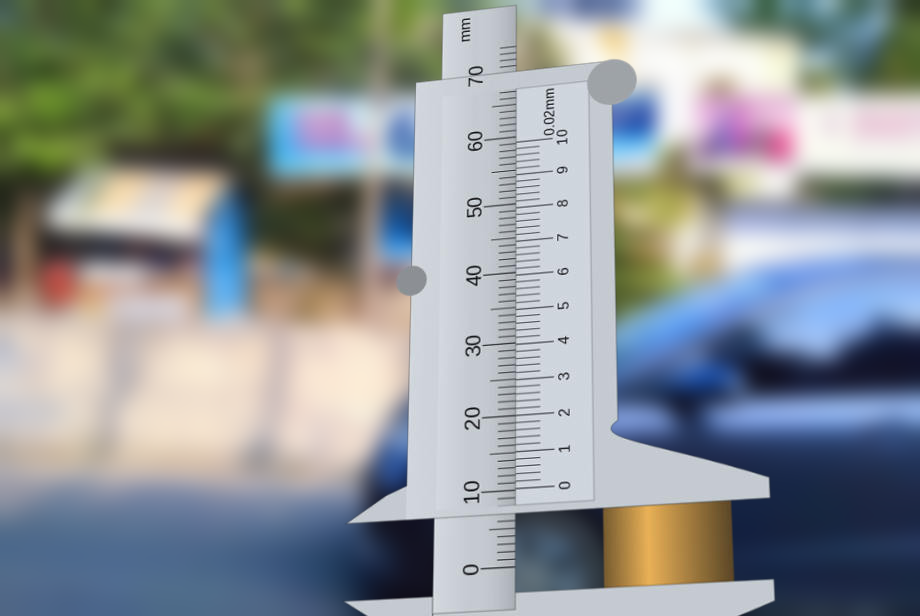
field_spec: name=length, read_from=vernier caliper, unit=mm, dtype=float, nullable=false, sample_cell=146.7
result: 10.2
